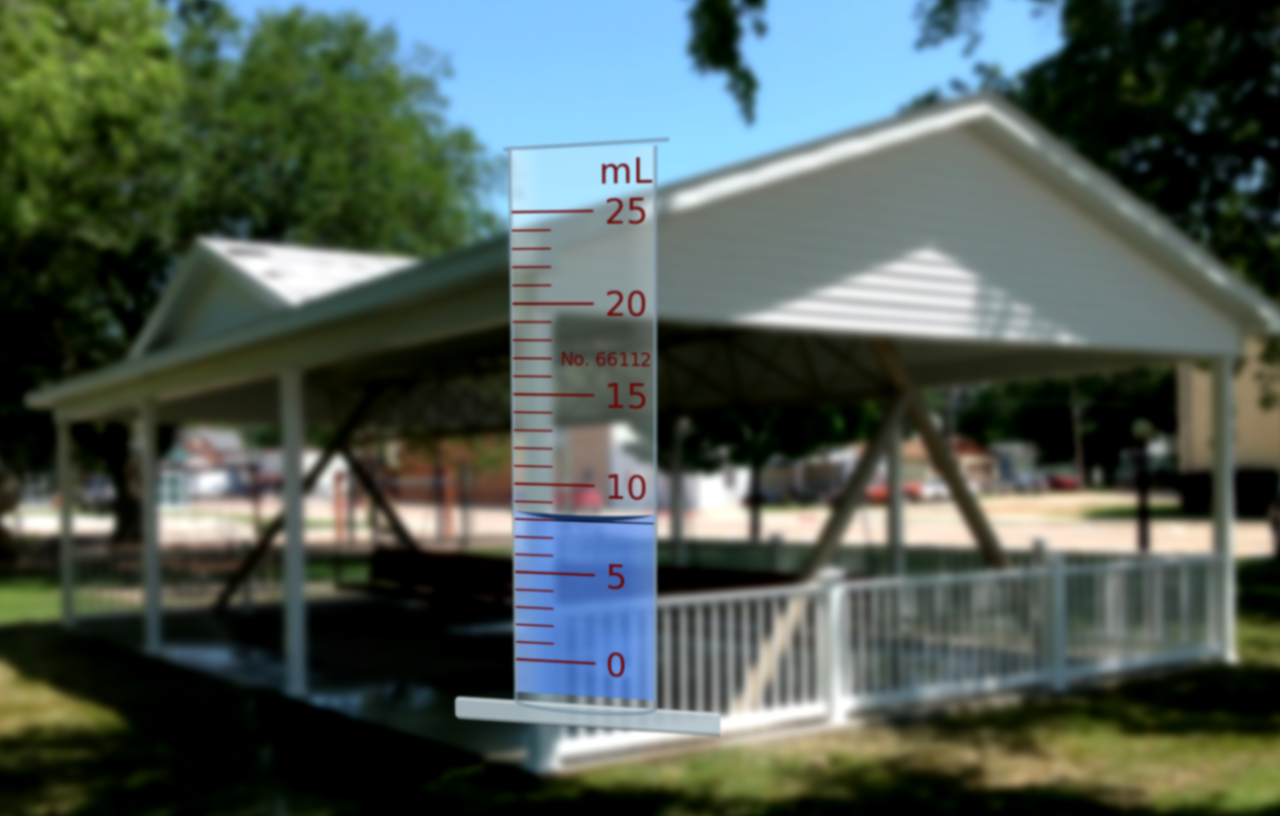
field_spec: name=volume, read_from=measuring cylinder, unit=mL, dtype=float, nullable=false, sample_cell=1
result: 8
